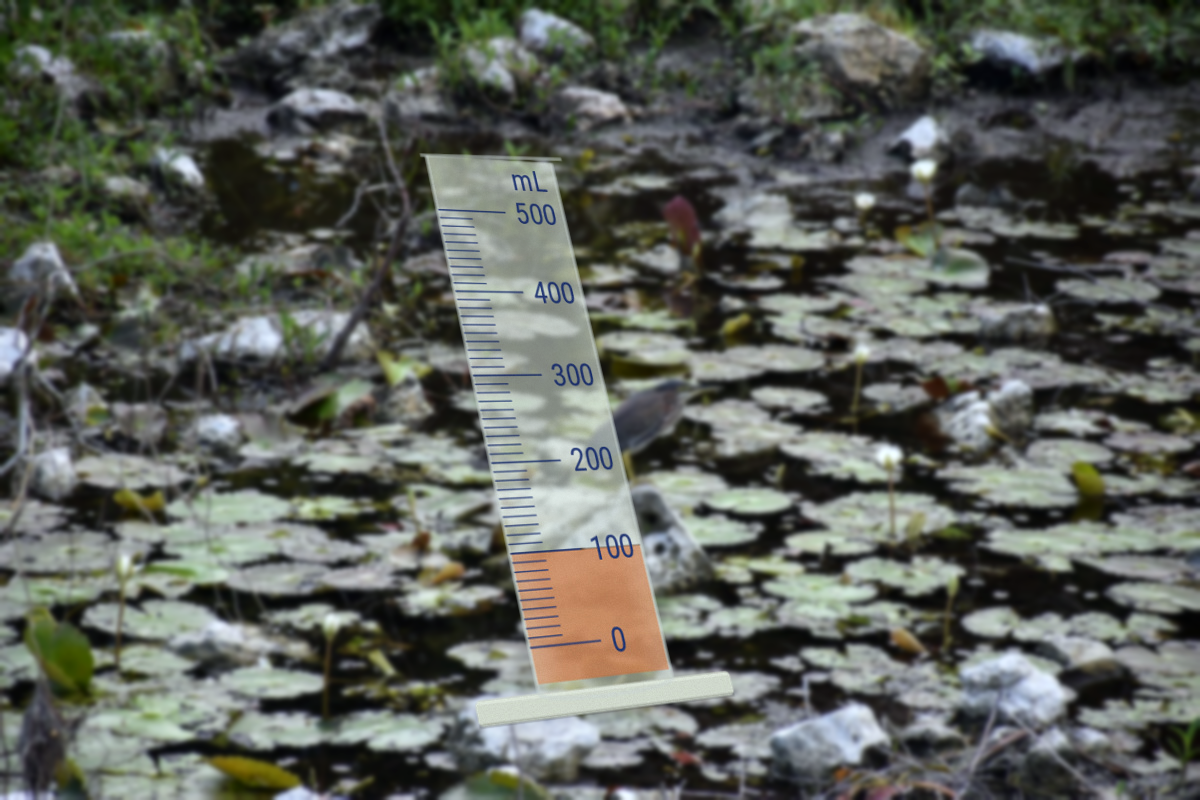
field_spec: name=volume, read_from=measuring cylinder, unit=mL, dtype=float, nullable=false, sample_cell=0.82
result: 100
